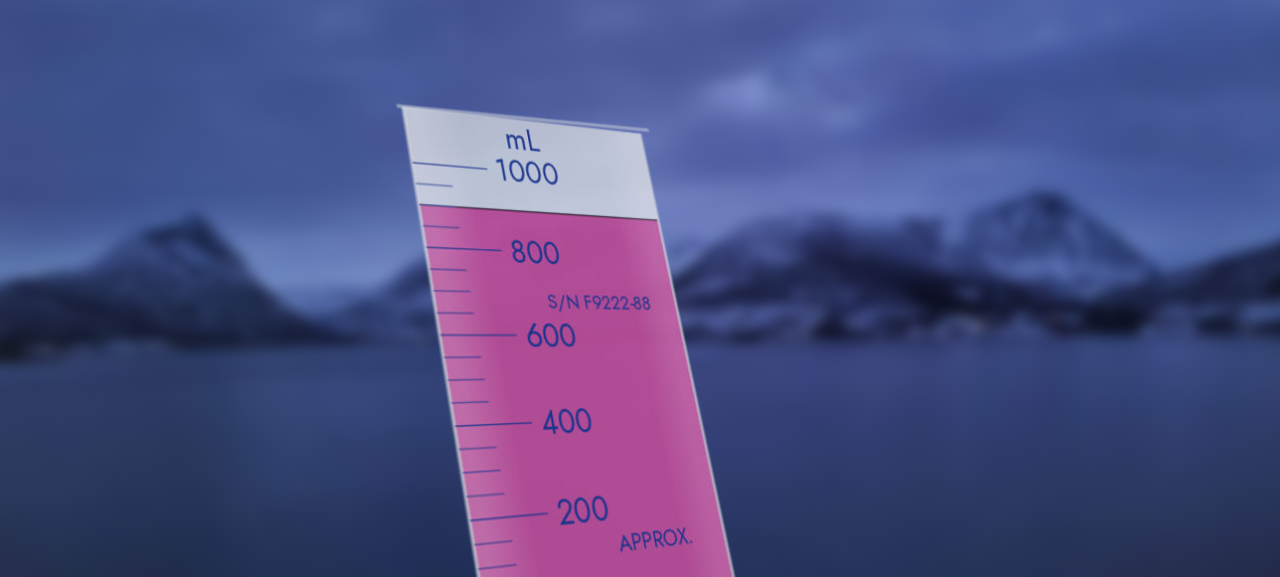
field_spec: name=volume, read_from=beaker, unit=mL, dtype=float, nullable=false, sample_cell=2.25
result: 900
